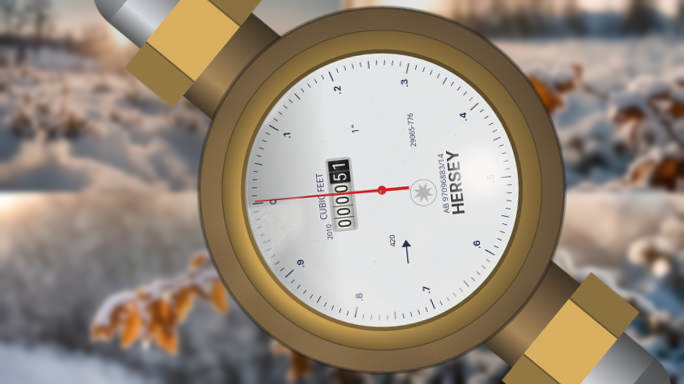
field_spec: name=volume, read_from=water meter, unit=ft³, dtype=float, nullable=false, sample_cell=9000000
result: 51.00
